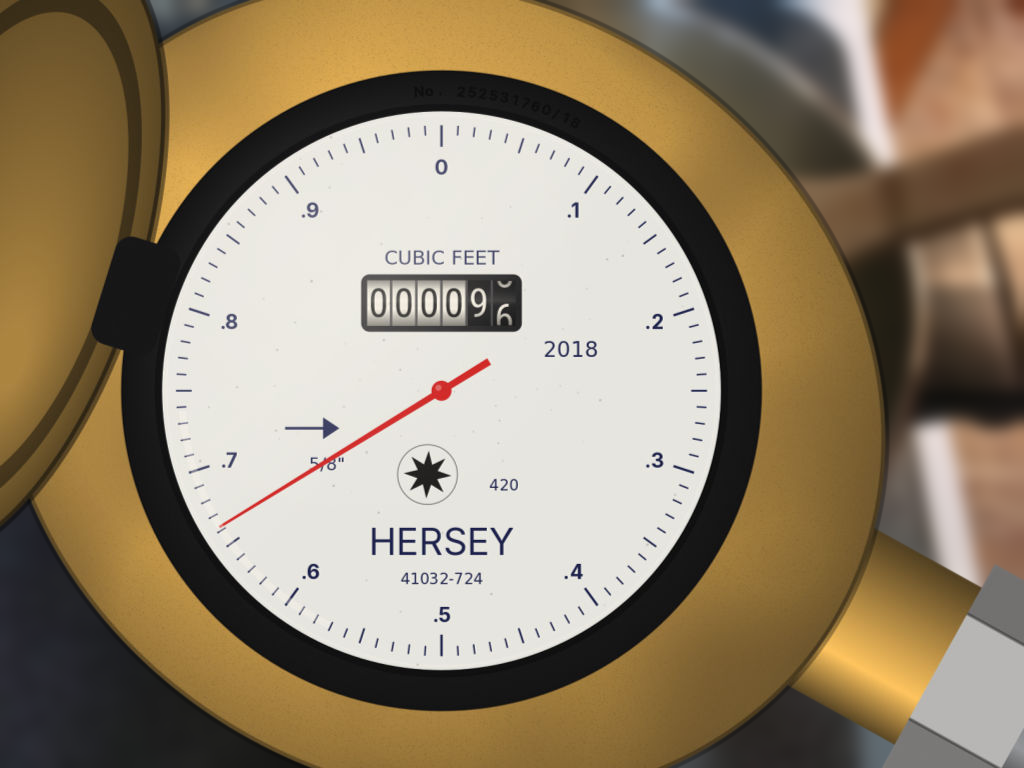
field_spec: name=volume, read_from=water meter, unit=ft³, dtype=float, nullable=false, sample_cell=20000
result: 95.66
